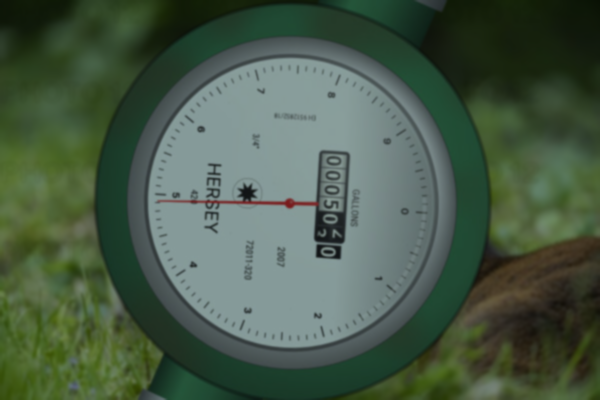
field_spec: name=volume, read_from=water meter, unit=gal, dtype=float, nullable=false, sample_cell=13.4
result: 5024.9
